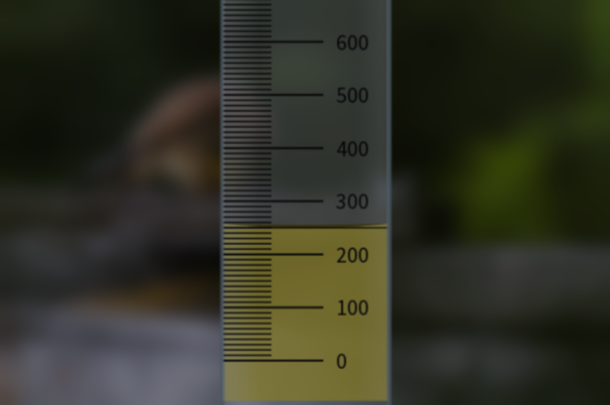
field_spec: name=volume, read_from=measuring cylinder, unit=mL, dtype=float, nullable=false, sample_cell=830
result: 250
